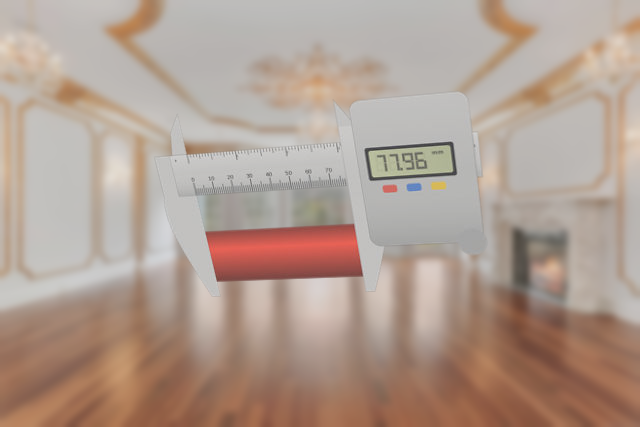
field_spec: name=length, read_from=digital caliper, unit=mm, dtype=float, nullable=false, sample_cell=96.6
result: 77.96
